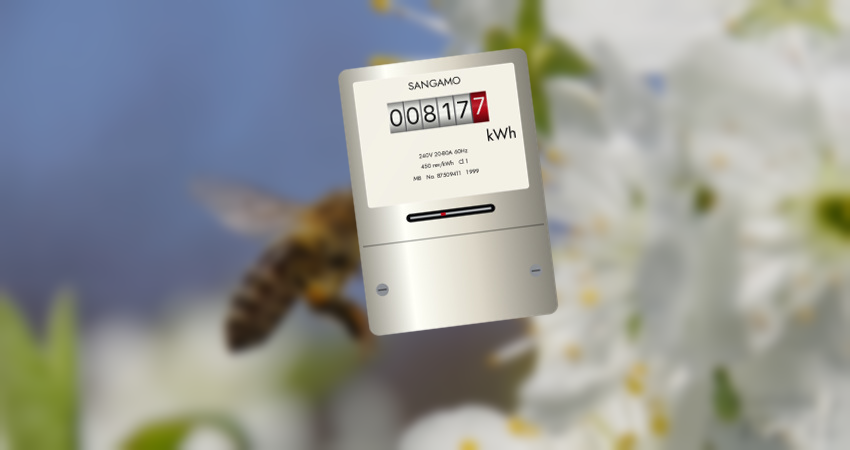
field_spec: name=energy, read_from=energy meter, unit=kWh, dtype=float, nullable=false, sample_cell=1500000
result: 817.7
